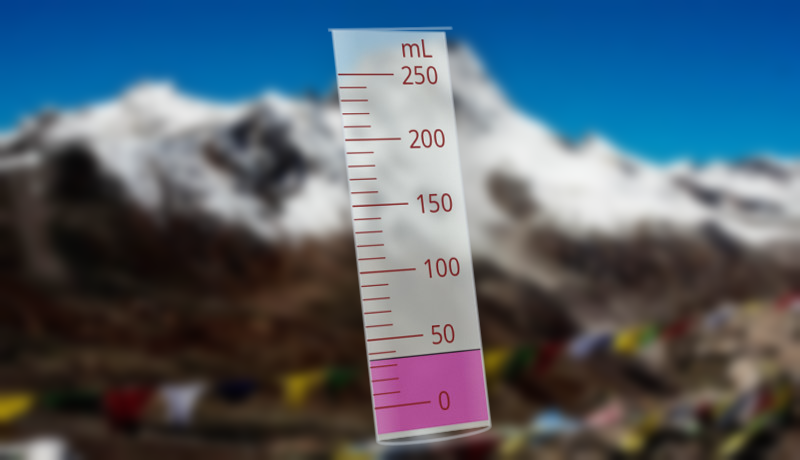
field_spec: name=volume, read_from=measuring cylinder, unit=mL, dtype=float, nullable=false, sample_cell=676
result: 35
